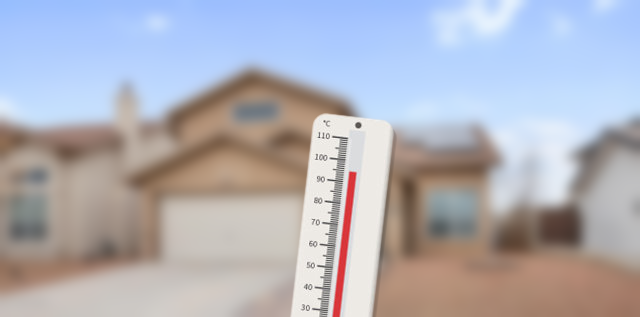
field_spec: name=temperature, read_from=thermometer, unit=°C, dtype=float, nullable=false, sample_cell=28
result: 95
